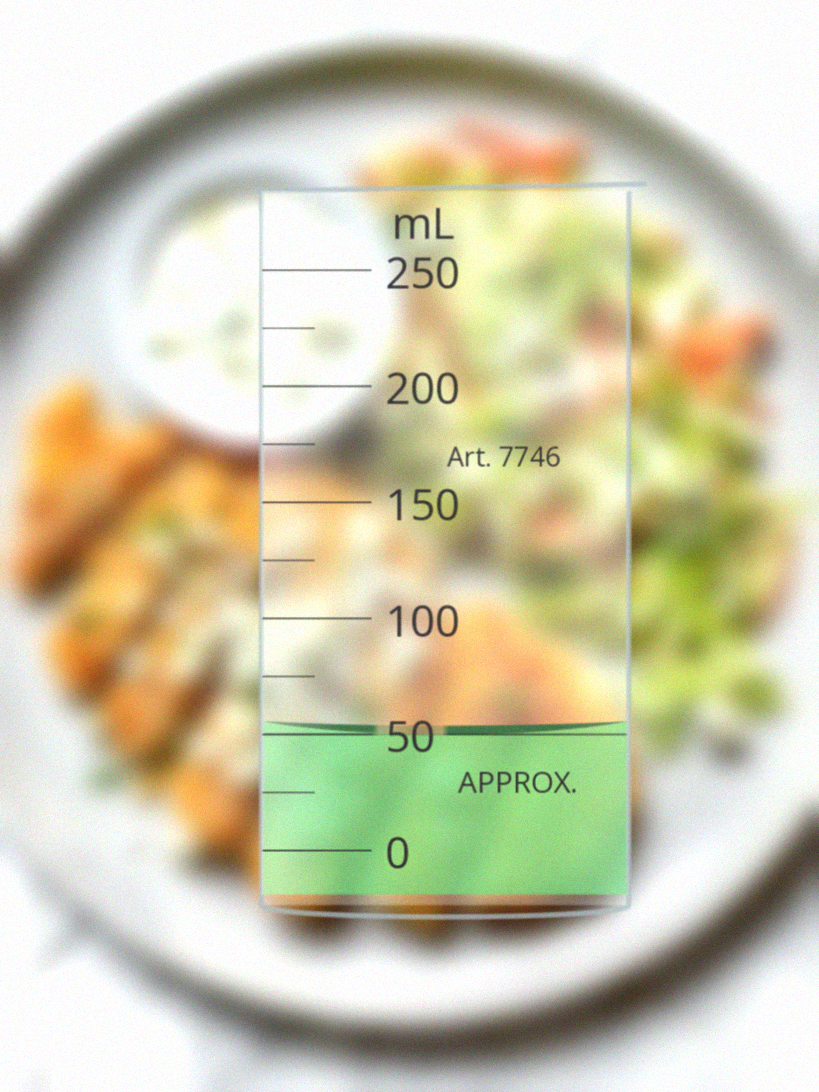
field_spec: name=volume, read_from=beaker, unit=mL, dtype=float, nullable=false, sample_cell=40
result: 50
